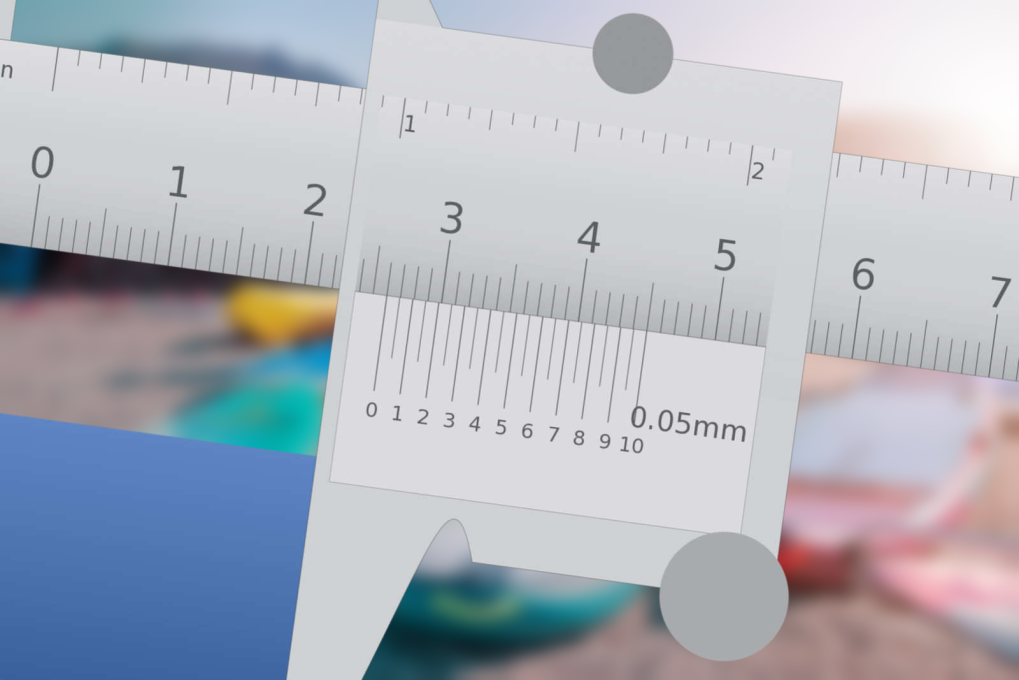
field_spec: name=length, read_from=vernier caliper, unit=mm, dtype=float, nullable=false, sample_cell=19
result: 26.0
